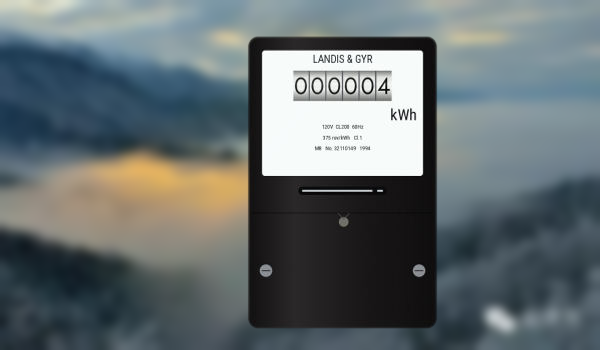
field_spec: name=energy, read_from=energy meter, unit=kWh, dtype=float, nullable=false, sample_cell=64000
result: 4
